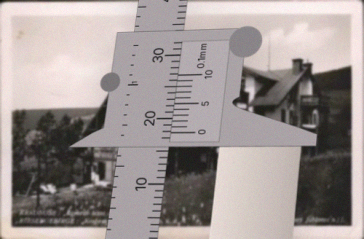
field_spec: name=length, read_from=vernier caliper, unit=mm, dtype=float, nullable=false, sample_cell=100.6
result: 17.8
